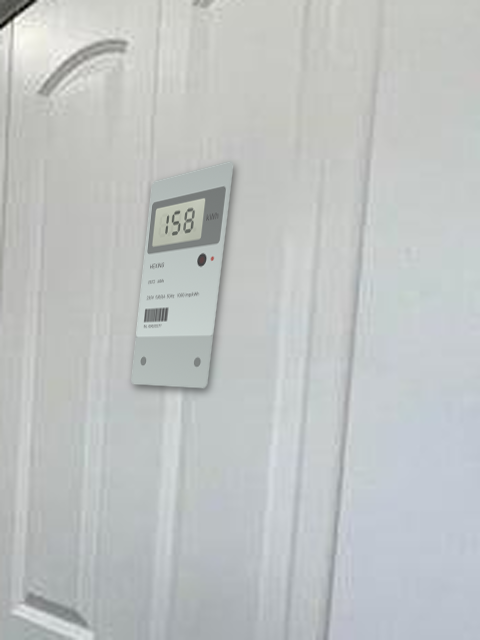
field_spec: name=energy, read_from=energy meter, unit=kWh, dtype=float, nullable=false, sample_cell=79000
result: 158
